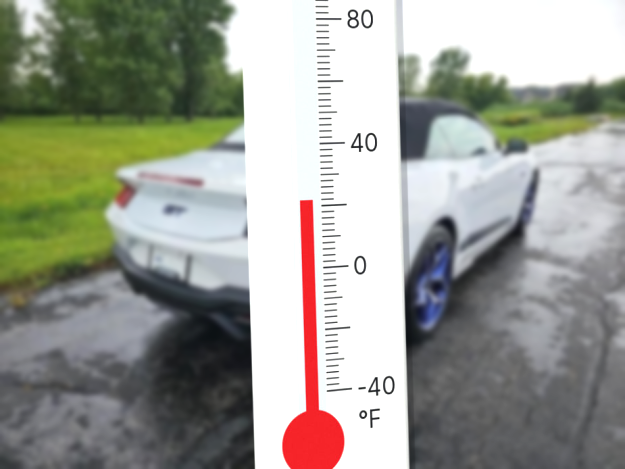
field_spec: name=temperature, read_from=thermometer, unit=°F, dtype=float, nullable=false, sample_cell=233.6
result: 22
